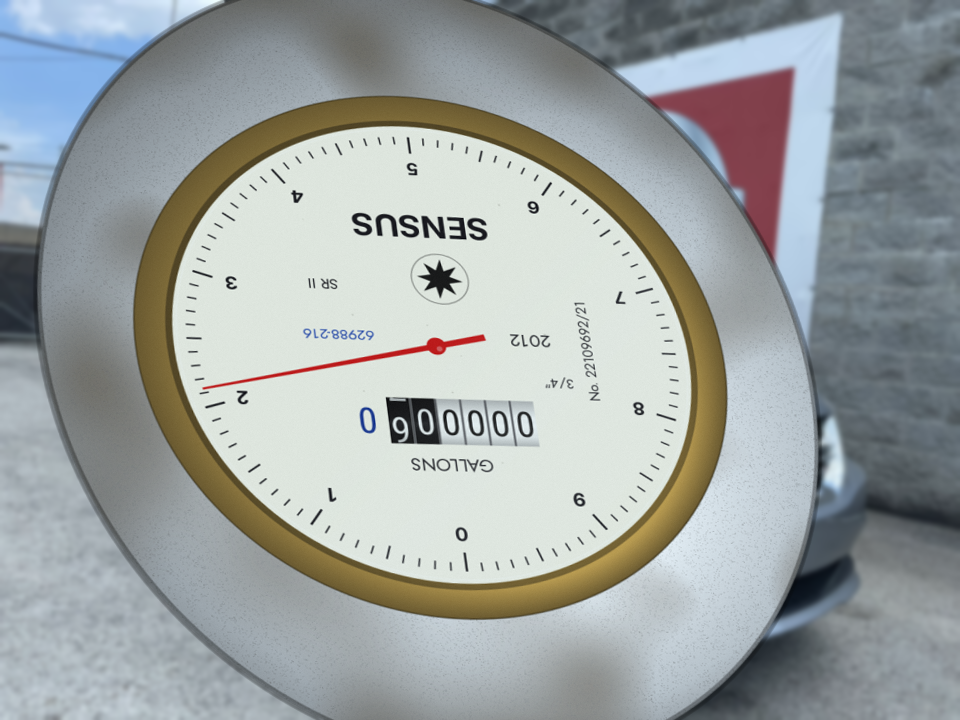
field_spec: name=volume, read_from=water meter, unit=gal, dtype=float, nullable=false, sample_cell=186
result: 62.1
